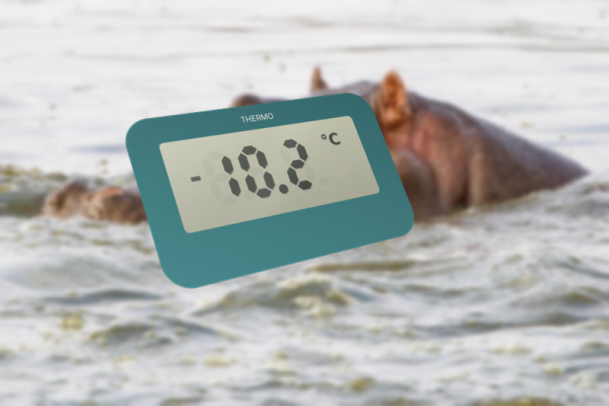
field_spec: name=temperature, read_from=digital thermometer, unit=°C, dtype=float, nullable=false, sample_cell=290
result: -10.2
